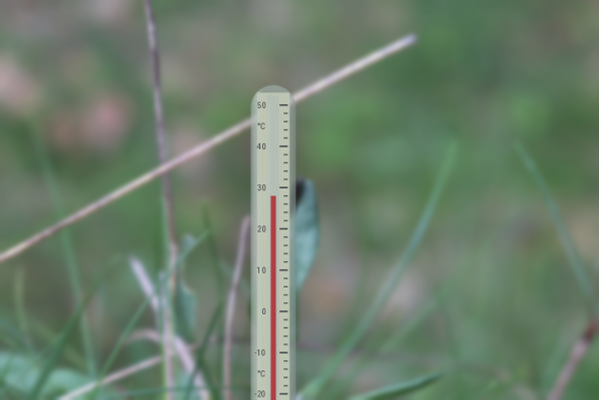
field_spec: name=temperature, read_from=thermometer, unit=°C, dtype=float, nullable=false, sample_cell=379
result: 28
